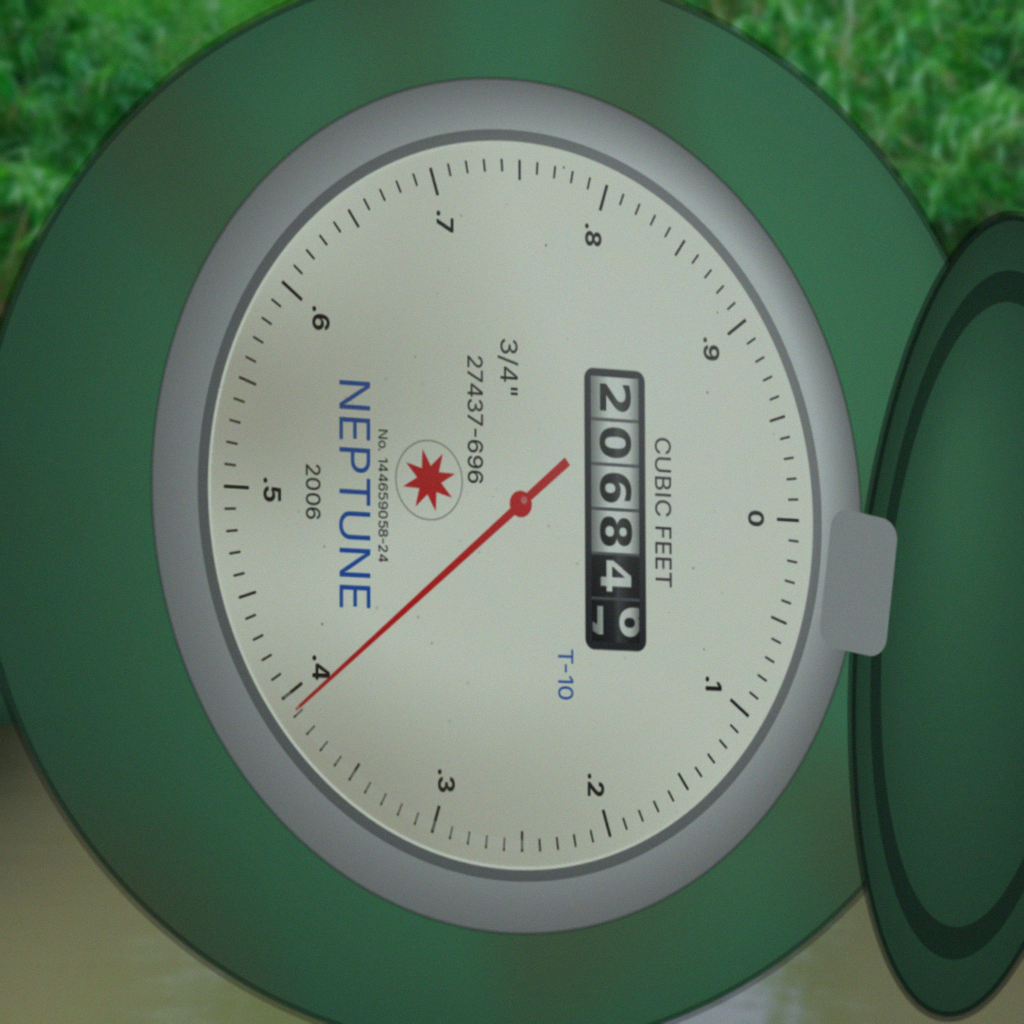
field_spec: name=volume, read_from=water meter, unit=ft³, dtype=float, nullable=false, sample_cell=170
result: 206846.39
